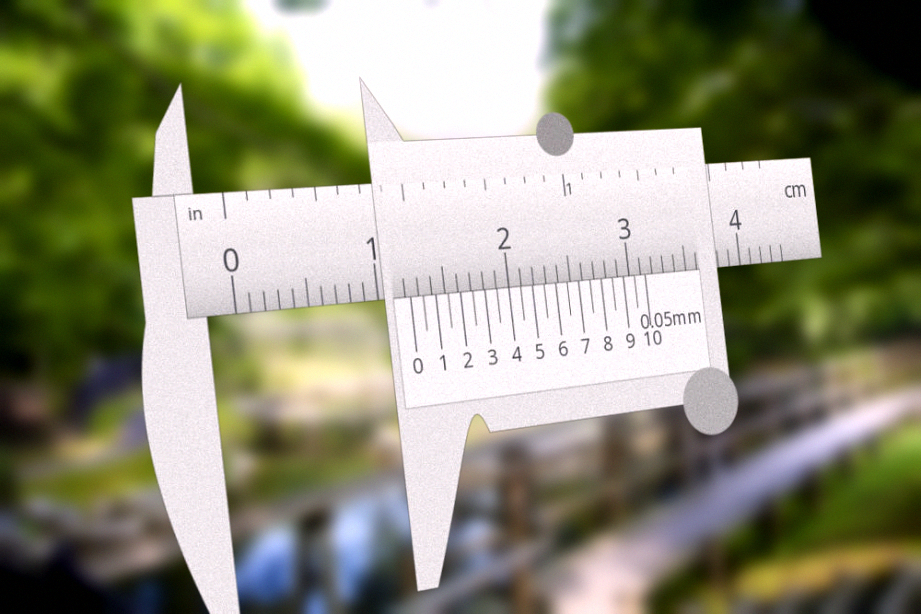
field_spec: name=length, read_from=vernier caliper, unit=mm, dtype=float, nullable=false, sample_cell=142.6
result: 12.4
